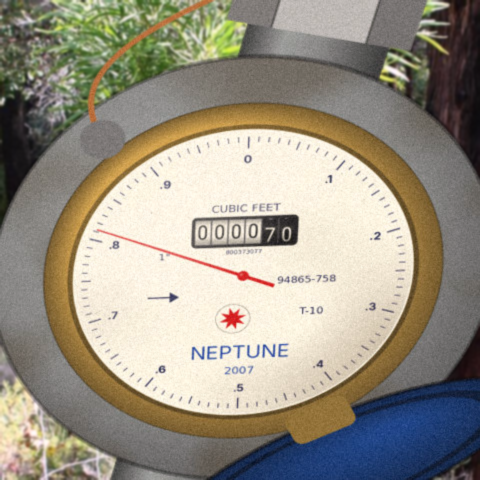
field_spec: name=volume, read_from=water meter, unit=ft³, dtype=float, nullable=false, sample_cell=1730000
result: 69.81
